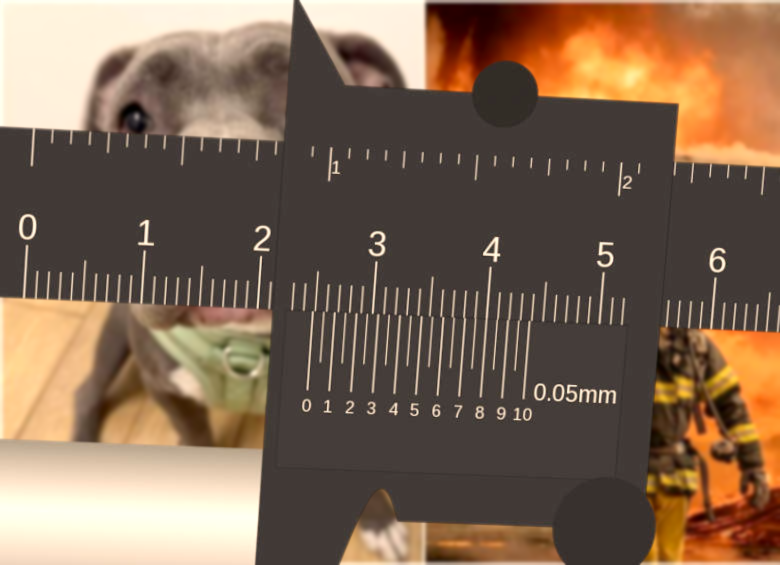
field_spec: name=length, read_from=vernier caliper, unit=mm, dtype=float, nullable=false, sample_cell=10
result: 24.8
